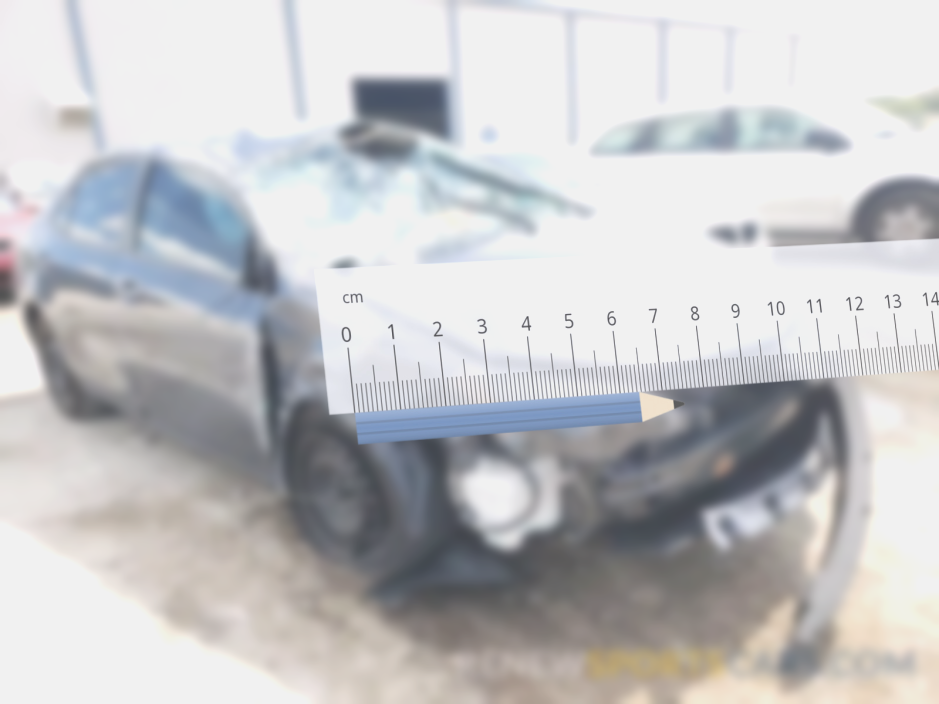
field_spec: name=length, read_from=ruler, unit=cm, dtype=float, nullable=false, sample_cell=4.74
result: 7.5
